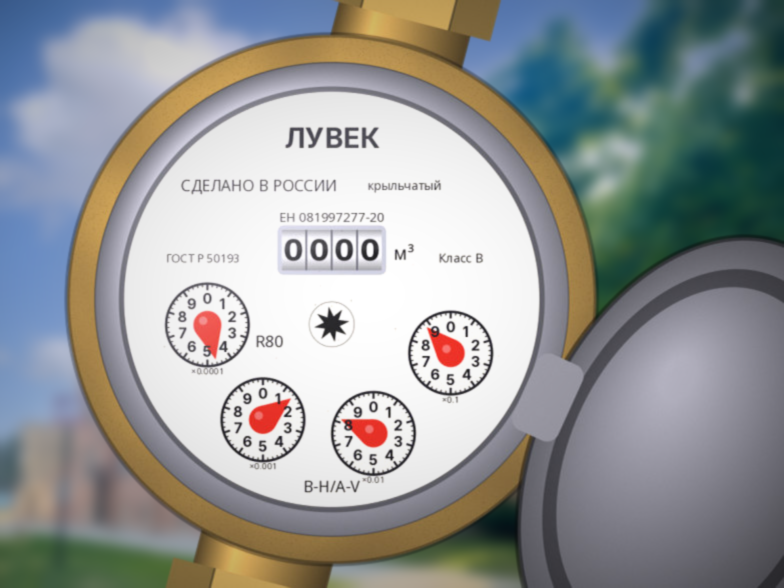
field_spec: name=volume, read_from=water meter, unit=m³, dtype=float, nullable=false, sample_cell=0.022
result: 0.8814
